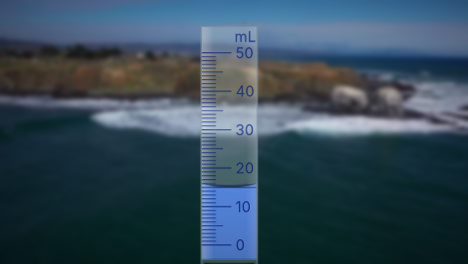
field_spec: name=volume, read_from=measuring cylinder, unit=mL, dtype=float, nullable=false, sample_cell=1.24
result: 15
